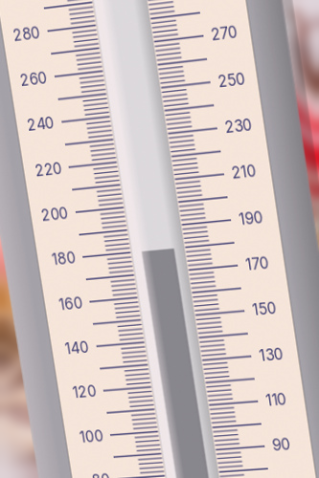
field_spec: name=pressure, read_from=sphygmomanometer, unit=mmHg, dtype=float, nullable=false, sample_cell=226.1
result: 180
